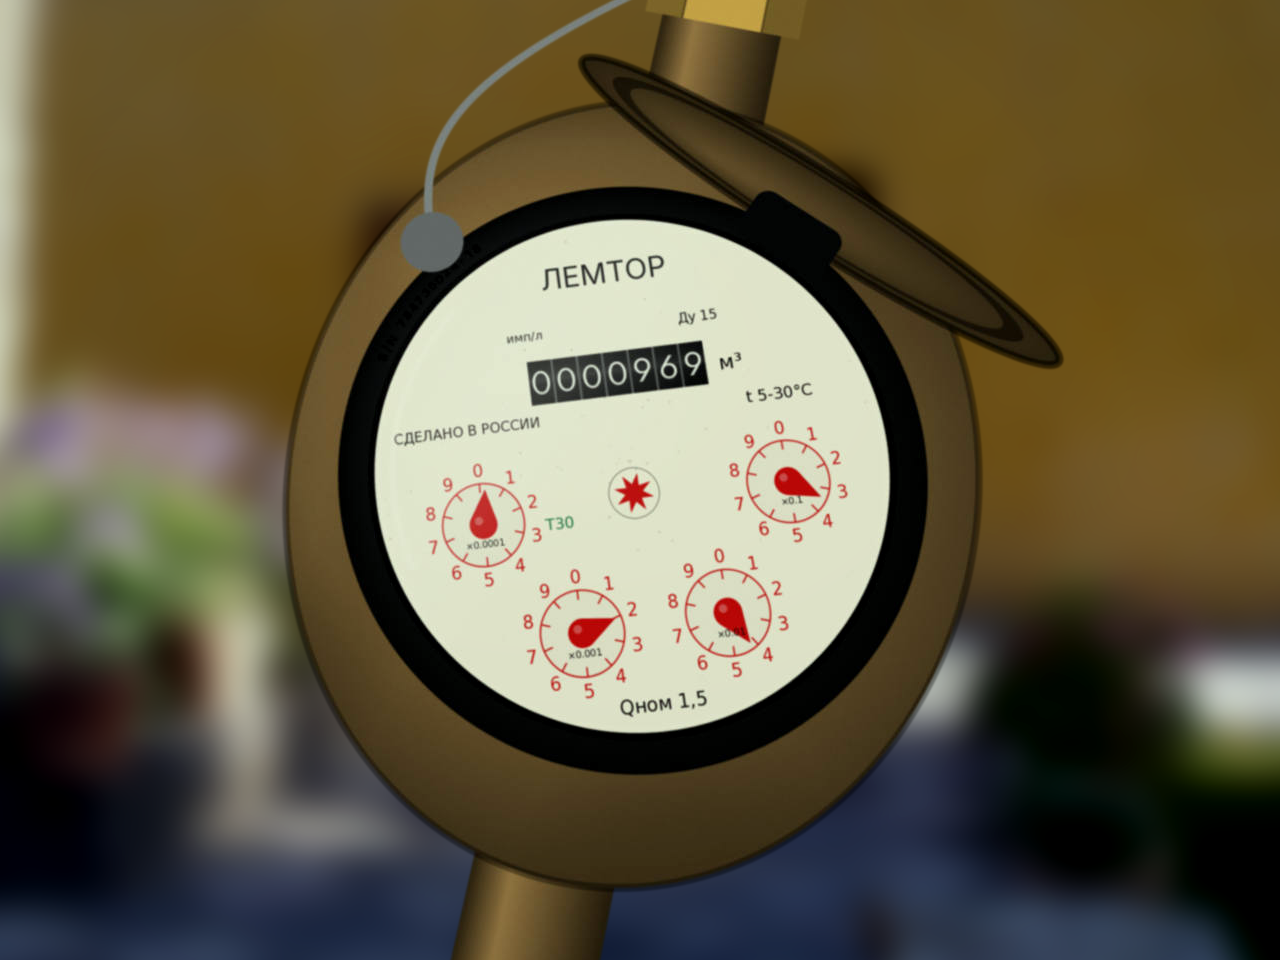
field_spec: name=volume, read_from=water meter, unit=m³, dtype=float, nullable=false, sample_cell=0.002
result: 969.3420
